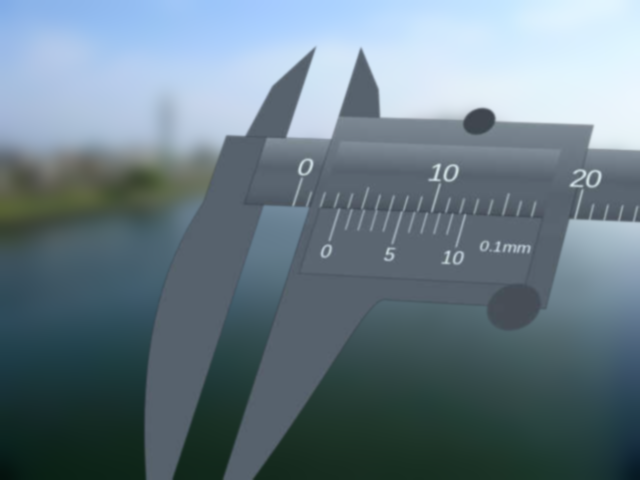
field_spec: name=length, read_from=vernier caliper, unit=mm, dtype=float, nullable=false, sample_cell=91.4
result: 3.4
